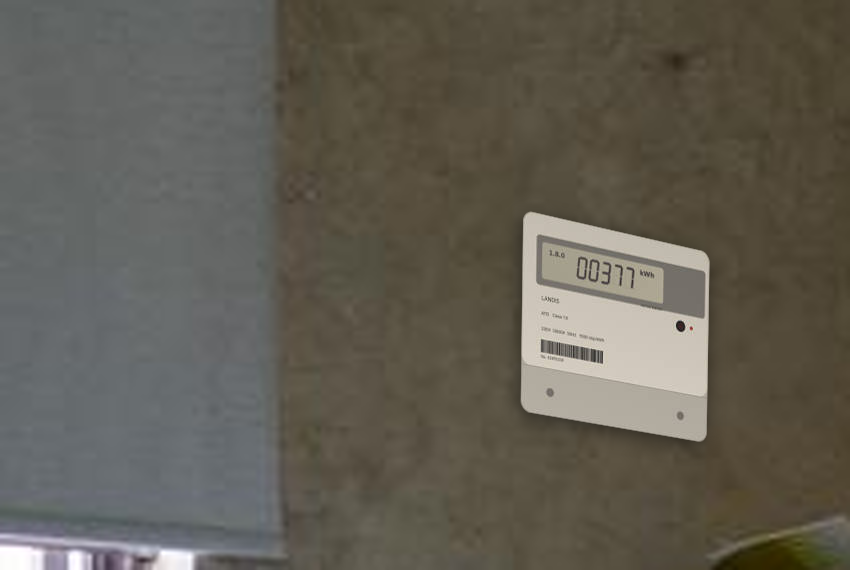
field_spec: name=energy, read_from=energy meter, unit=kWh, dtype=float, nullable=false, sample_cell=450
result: 377
